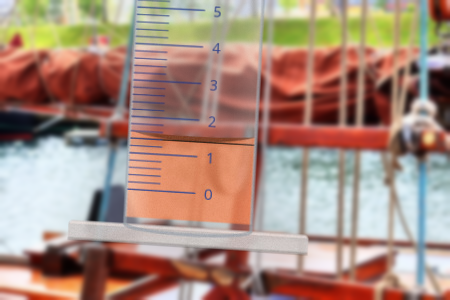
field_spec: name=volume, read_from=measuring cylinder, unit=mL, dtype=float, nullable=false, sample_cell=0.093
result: 1.4
